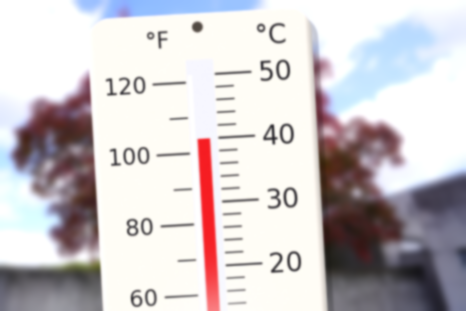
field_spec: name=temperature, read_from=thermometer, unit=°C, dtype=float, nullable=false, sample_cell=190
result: 40
